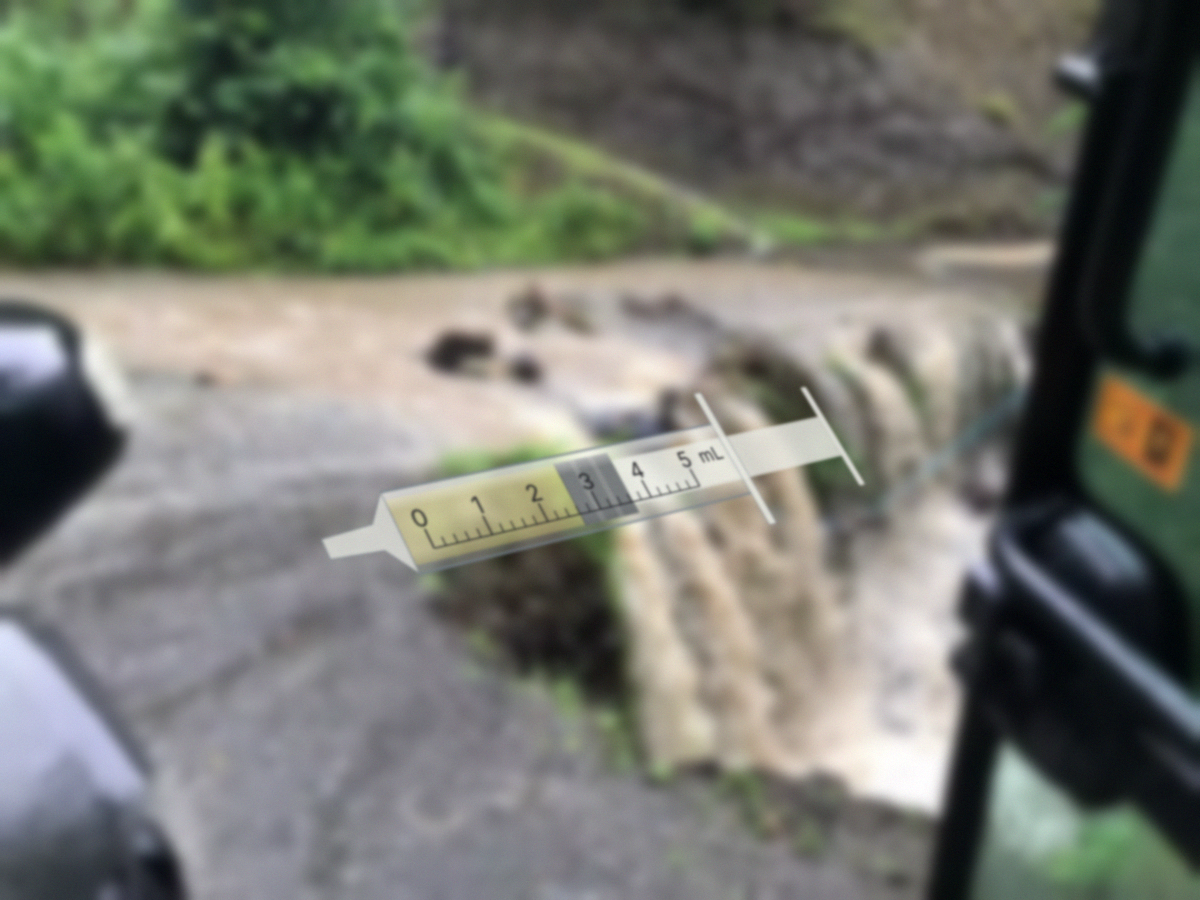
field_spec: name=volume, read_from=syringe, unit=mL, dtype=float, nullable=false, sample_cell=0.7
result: 2.6
